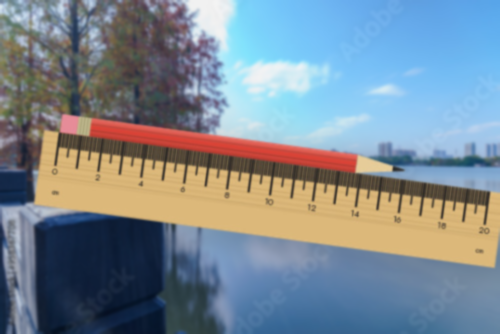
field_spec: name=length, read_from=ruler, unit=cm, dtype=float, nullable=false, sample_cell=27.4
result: 16
